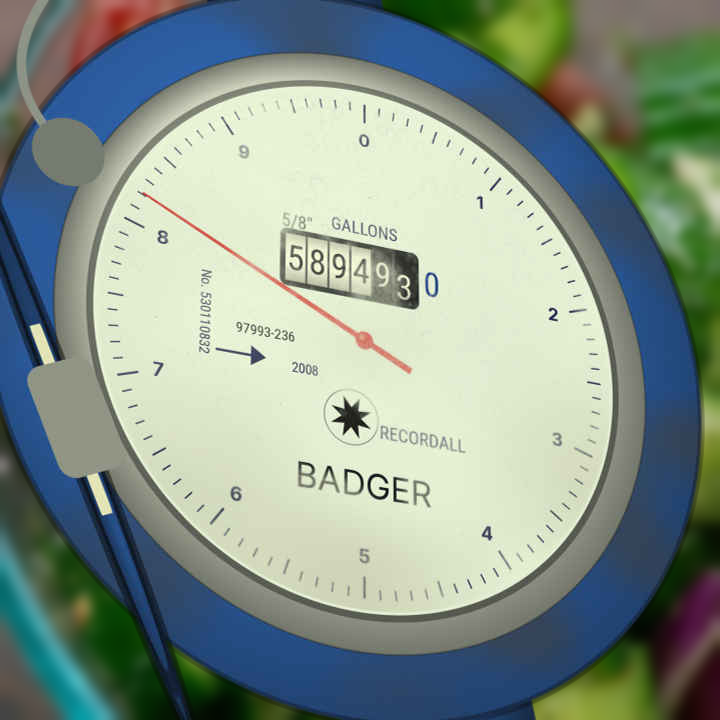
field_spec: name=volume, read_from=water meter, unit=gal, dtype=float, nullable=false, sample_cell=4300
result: 5894928.2
